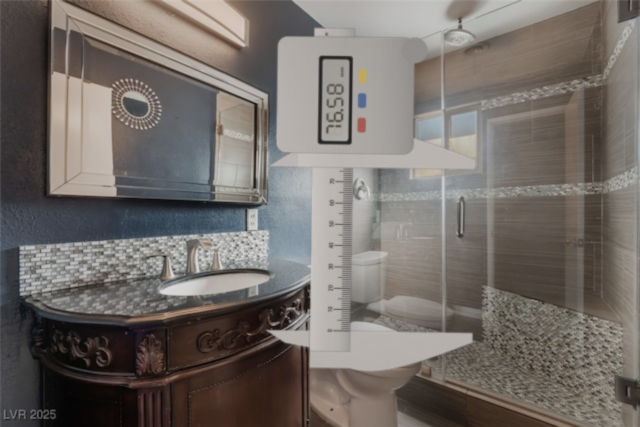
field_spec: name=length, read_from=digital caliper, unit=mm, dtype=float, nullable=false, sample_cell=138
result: 76.58
